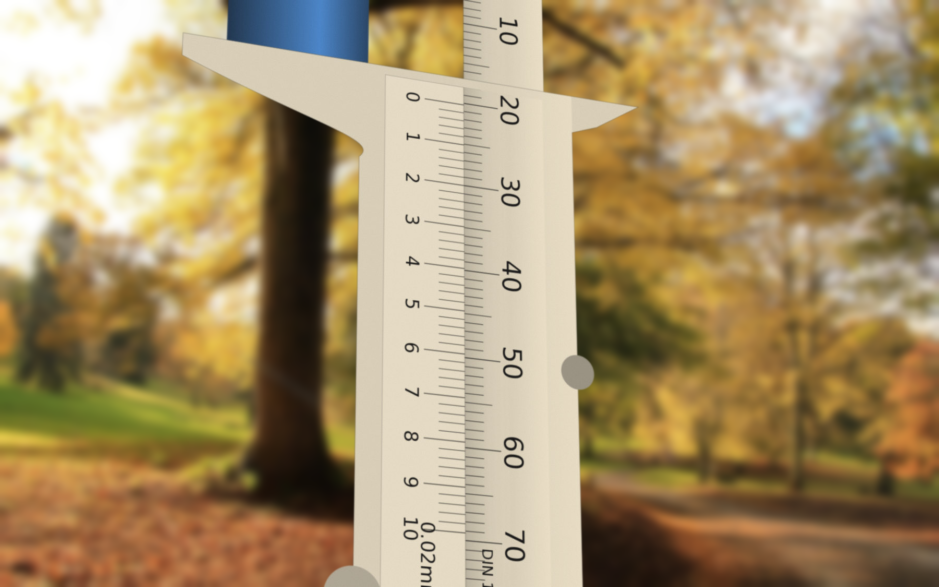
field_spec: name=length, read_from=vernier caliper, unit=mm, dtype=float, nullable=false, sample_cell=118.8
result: 20.2
